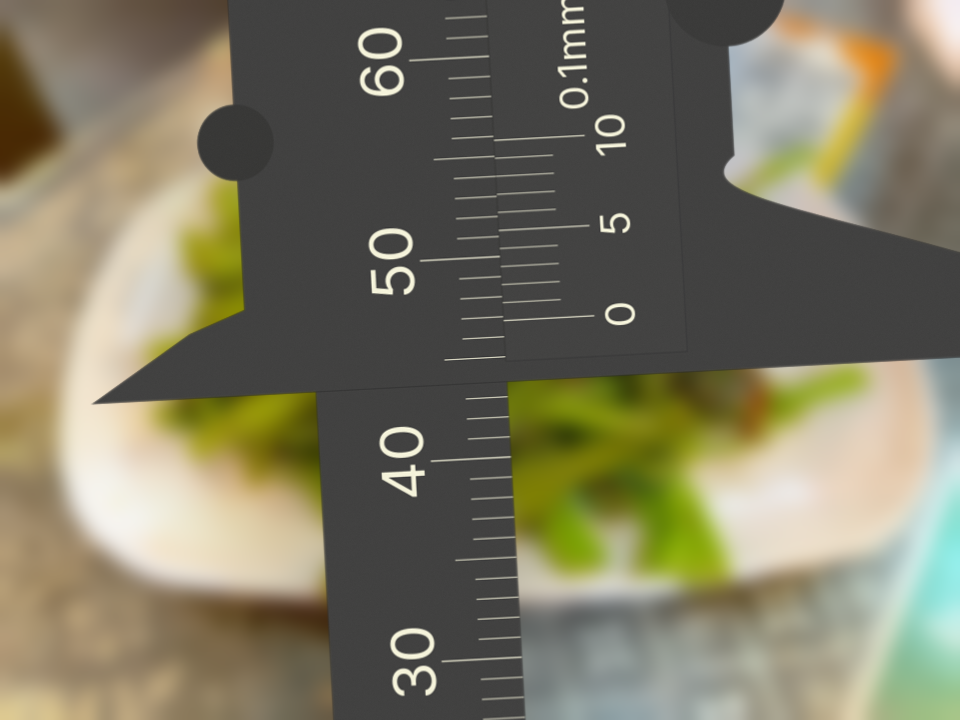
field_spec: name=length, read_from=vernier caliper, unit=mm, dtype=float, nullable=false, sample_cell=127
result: 46.8
